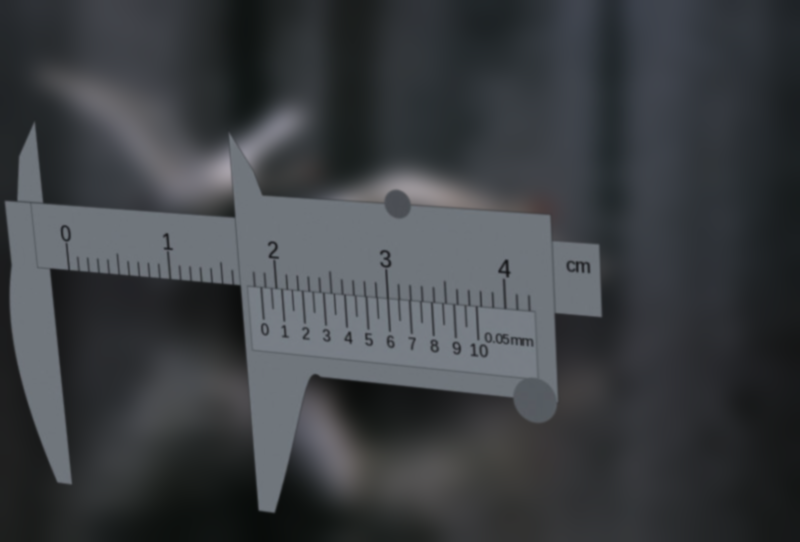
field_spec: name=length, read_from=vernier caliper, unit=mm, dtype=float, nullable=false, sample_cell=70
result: 18.6
